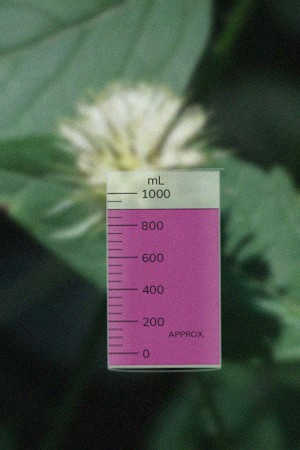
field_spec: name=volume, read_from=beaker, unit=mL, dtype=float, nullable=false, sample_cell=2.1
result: 900
